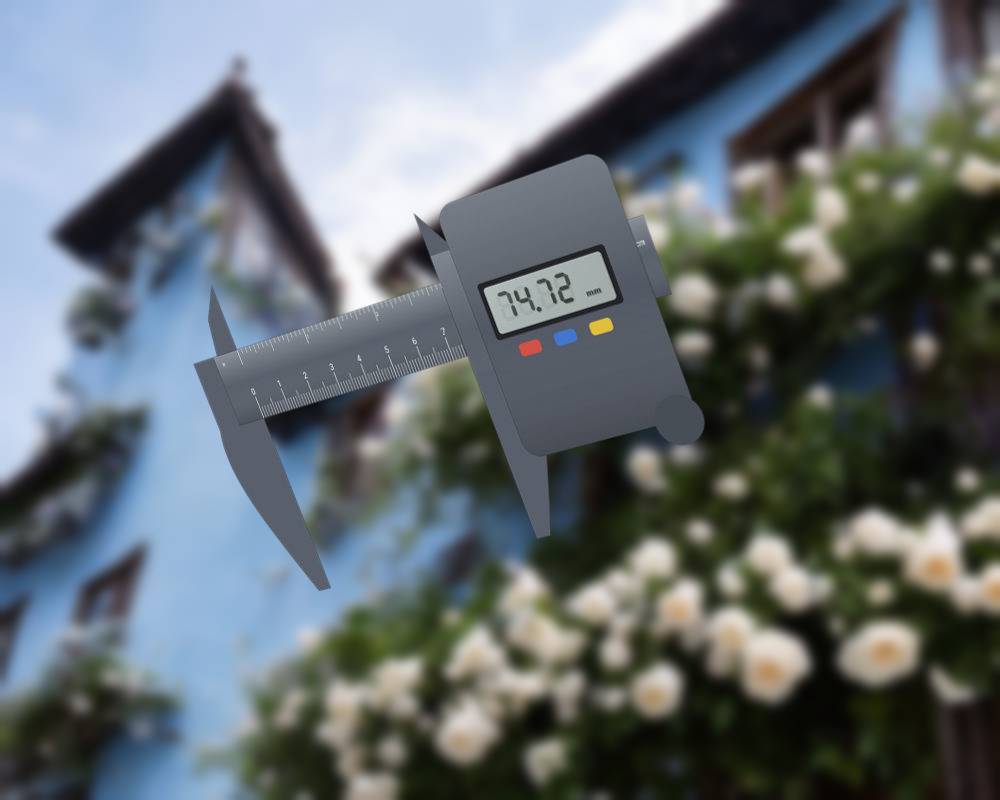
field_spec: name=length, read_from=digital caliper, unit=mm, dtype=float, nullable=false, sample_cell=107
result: 74.72
